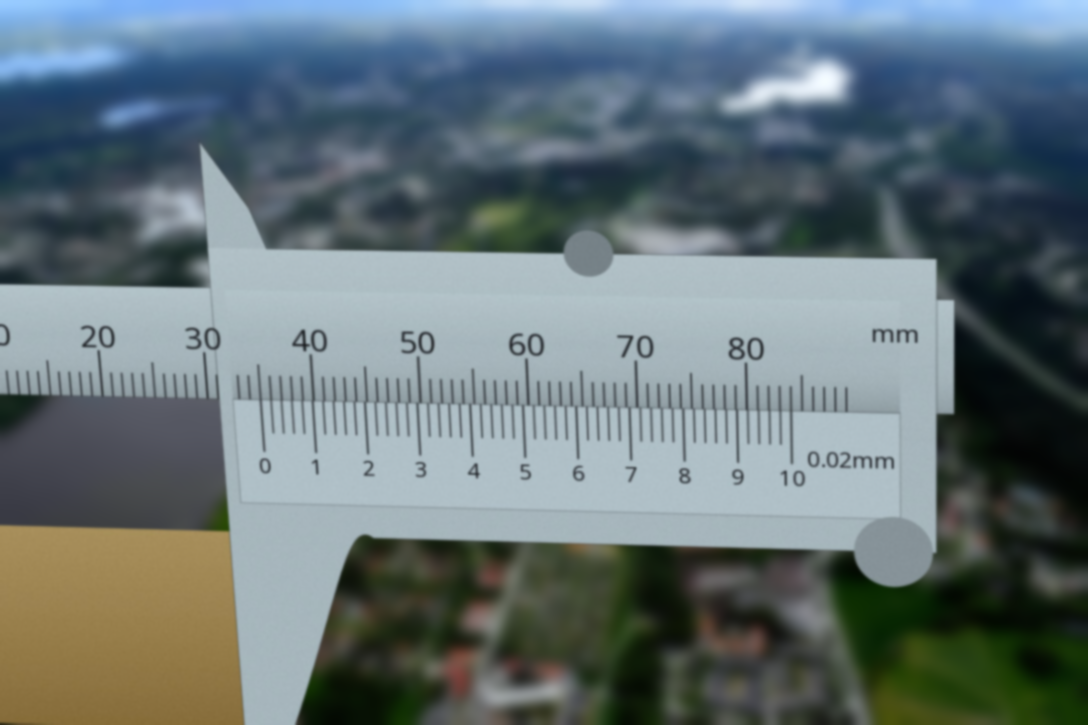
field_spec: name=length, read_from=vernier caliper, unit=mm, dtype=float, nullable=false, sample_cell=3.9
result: 35.0
